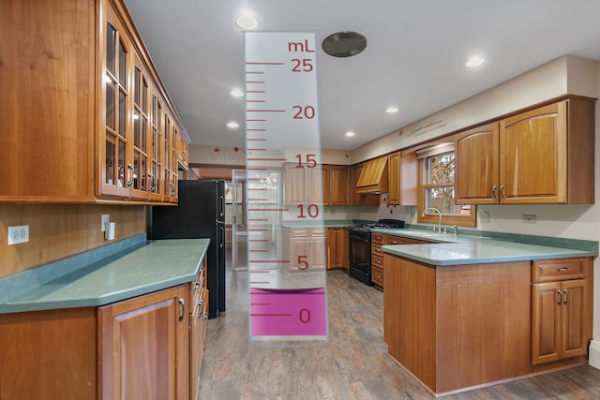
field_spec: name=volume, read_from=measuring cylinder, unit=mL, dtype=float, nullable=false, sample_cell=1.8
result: 2
